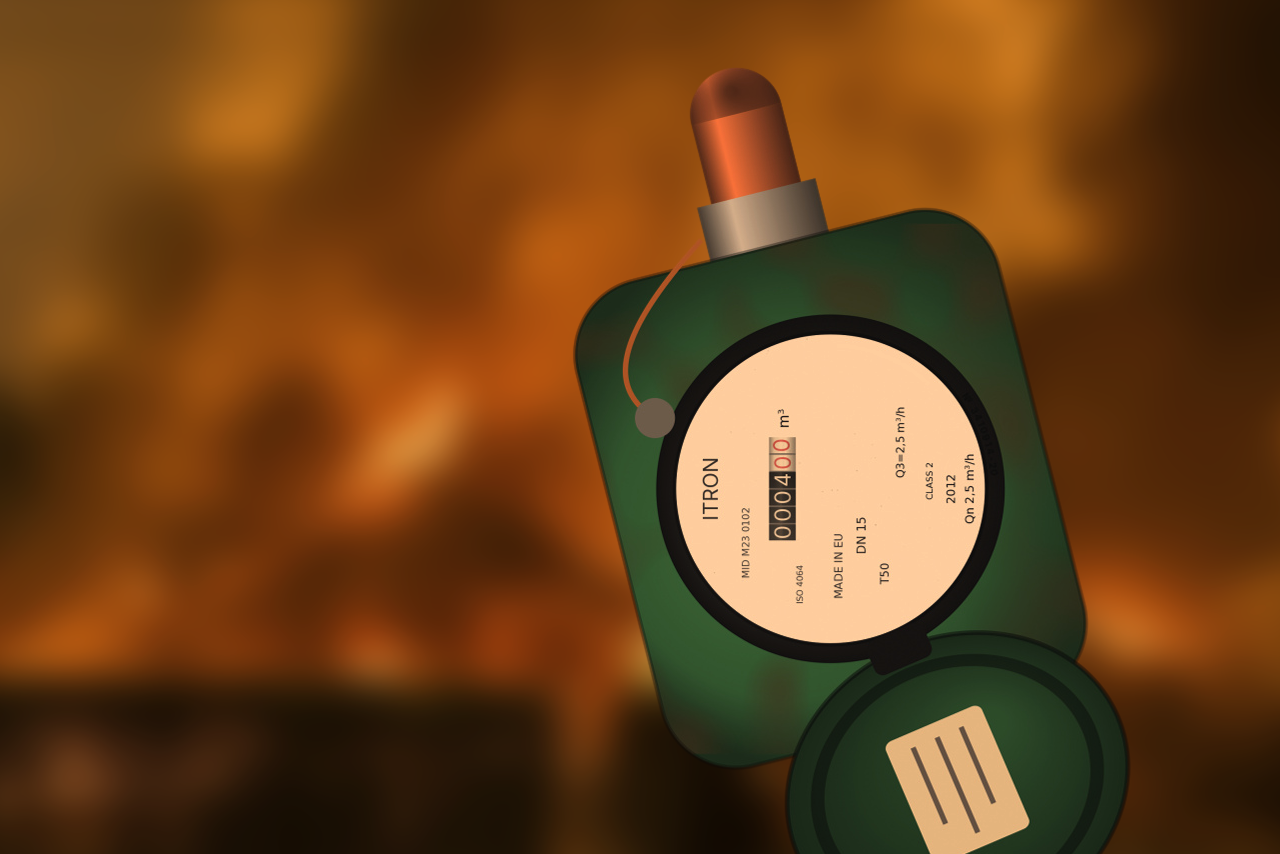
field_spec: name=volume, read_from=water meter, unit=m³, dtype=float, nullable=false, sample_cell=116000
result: 4.00
